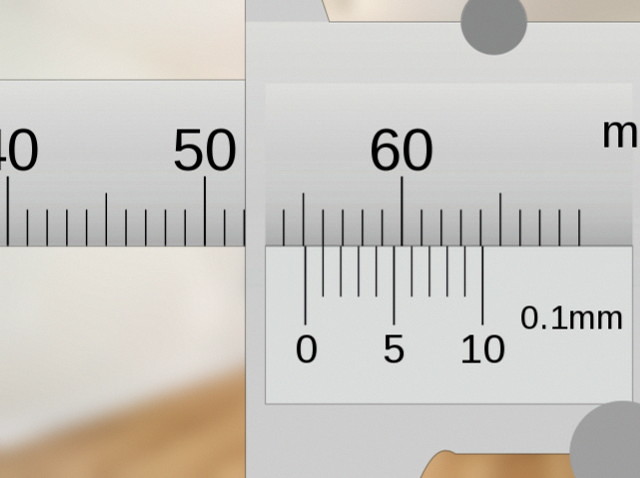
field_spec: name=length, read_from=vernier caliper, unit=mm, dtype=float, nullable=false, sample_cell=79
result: 55.1
